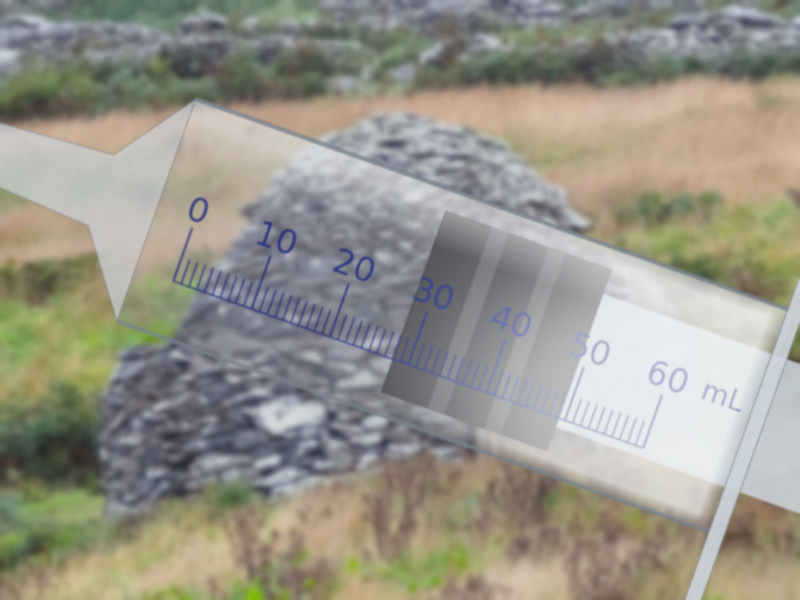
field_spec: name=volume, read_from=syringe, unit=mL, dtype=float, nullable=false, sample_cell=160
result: 28
